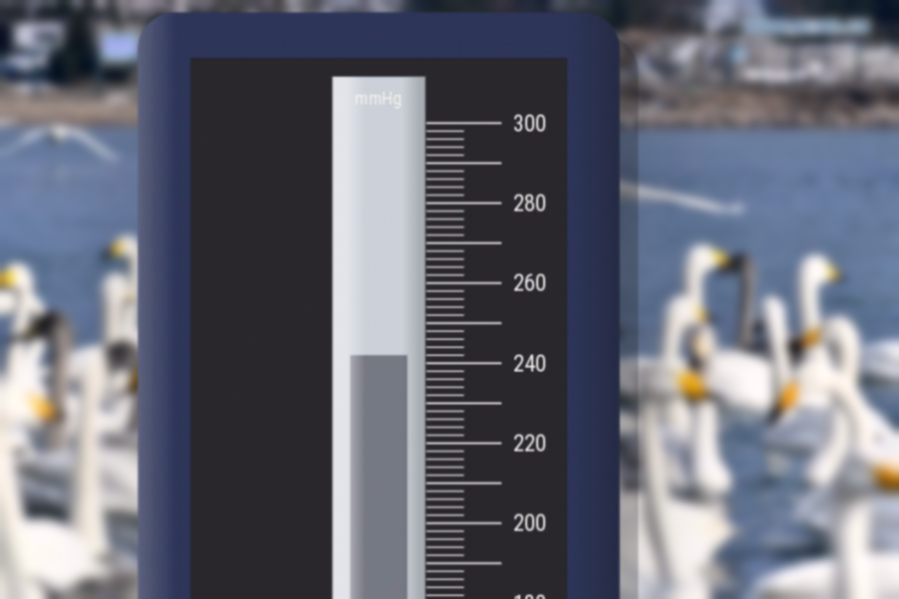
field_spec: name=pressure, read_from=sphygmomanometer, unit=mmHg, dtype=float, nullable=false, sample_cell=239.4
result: 242
